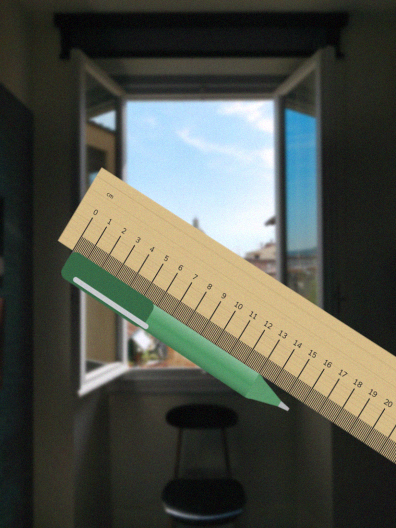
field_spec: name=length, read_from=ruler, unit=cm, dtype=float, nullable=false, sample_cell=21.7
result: 15.5
